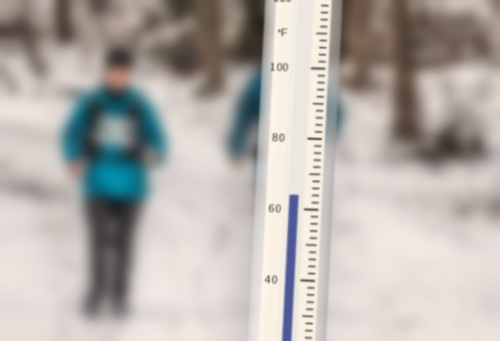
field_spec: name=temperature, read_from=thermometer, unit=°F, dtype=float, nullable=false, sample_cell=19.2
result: 64
